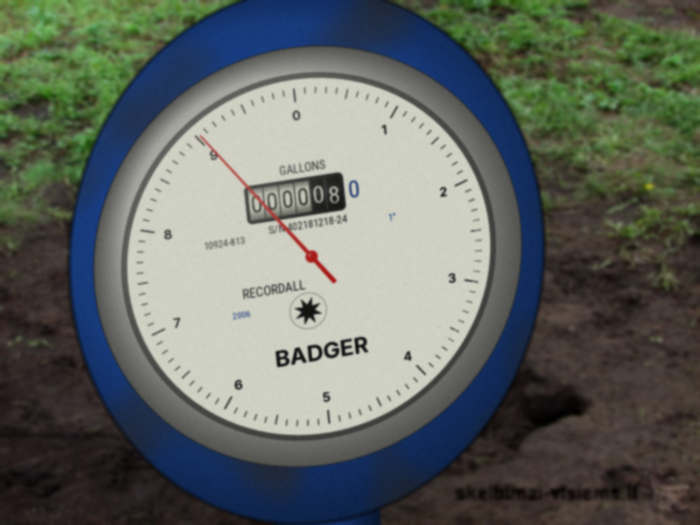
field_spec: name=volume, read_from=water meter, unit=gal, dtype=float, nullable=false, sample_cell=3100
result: 79.0
